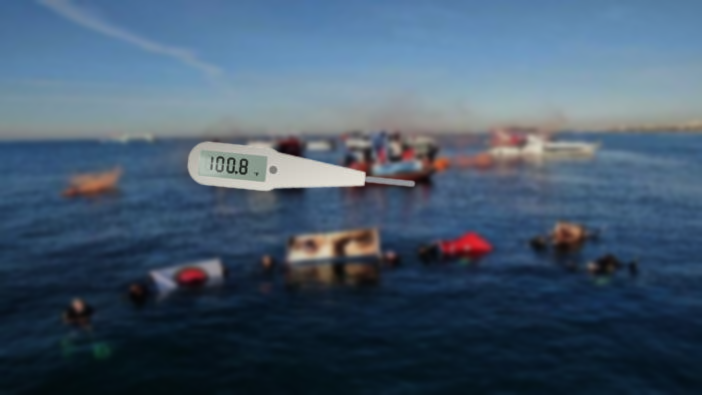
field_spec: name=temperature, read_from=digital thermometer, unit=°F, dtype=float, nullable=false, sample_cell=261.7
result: 100.8
